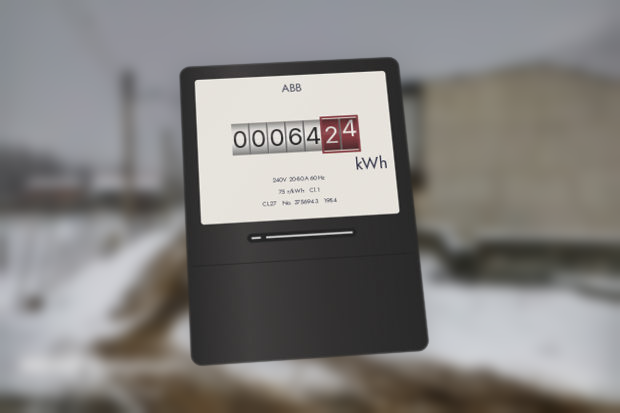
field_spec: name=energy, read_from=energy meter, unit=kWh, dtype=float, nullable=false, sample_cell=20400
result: 64.24
